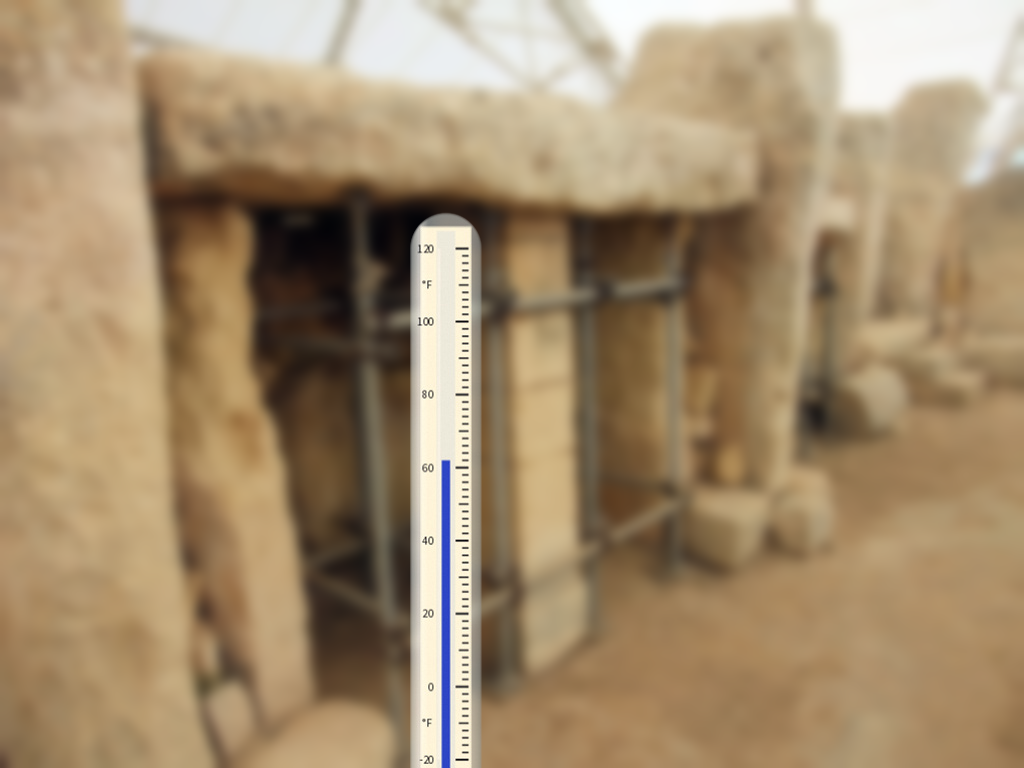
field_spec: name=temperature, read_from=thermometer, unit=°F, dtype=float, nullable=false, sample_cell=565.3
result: 62
